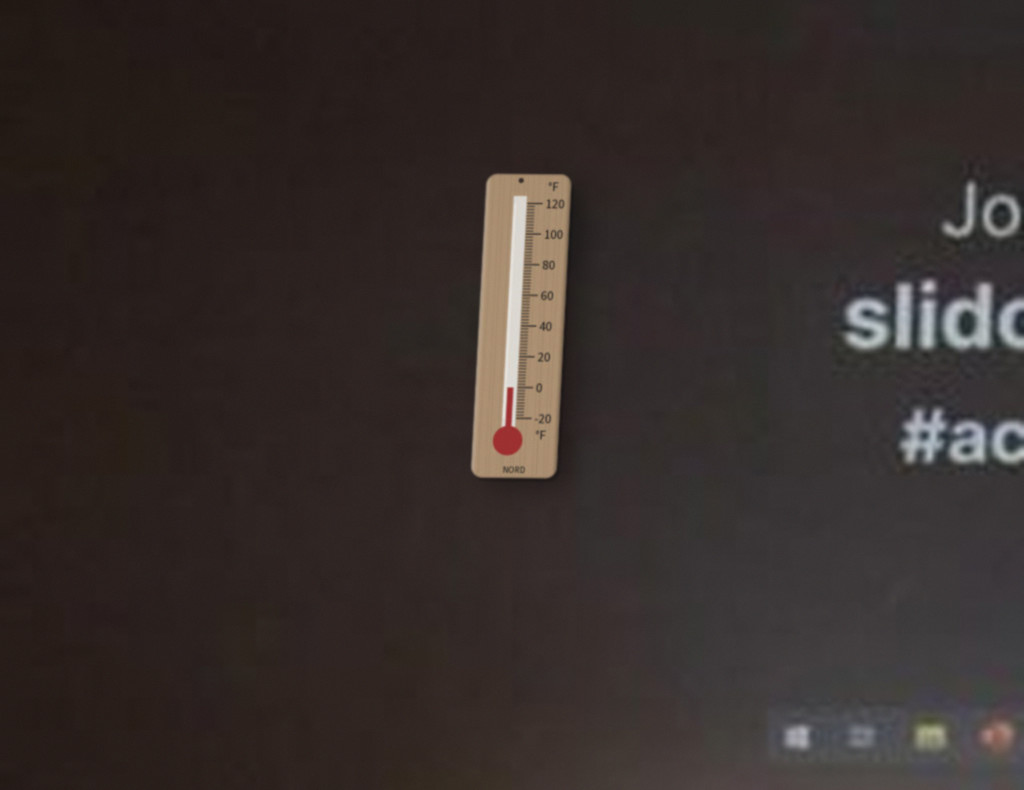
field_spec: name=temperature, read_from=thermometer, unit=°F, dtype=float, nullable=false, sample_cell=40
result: 0
